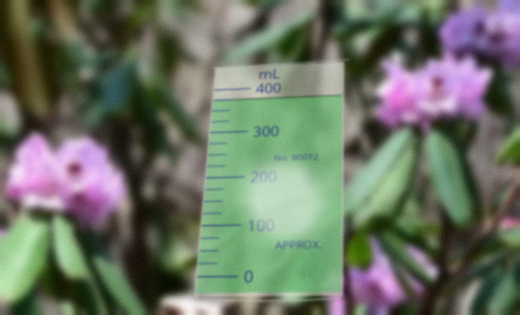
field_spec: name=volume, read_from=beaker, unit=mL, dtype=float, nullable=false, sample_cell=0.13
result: 375
